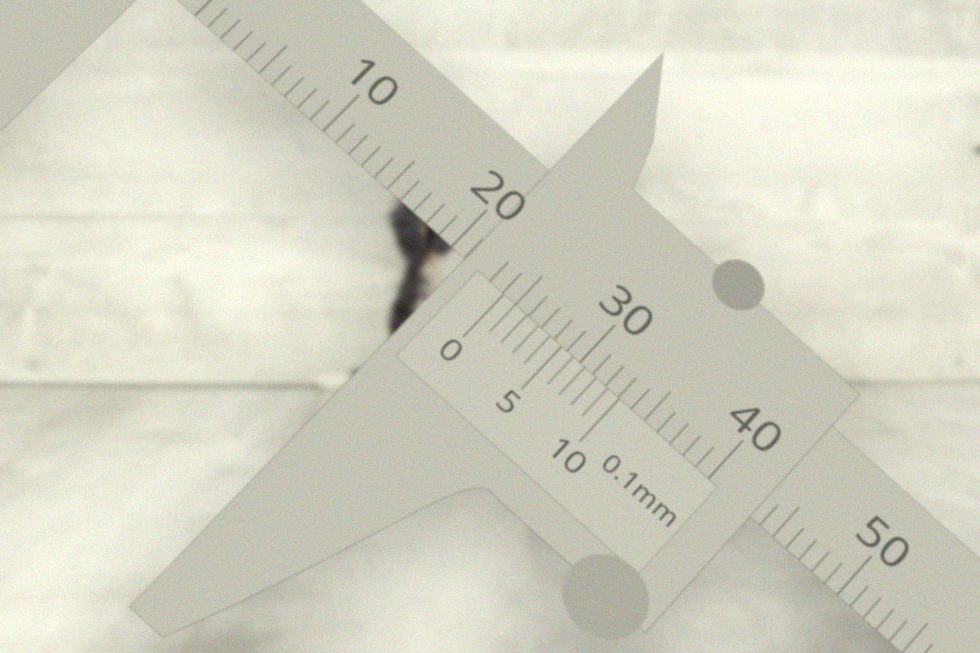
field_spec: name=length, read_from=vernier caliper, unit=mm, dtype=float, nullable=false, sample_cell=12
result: 24.1
